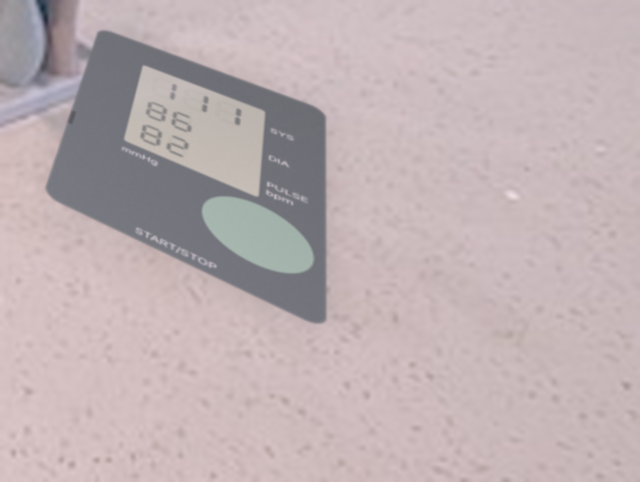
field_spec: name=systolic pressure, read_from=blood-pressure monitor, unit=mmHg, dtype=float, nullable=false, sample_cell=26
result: 111
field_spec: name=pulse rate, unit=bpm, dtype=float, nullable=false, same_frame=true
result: 82
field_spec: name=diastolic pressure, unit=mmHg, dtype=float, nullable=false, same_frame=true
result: 86
